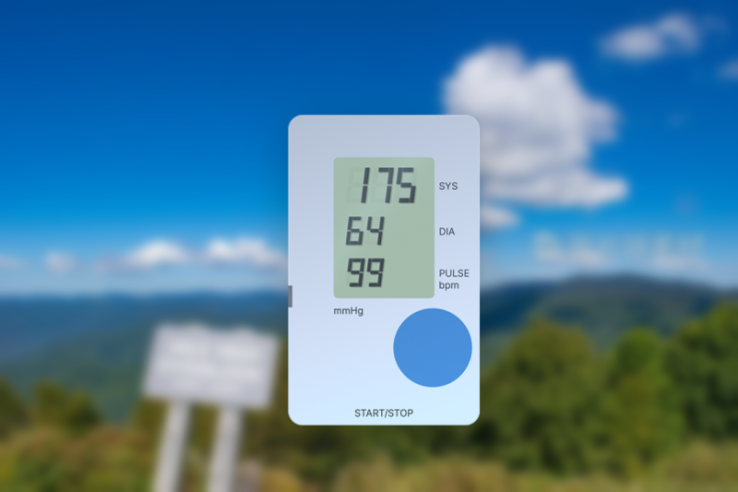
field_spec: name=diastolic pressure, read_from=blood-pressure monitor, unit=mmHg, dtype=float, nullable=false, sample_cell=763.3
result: 64
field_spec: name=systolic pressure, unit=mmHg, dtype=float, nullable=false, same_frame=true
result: 175
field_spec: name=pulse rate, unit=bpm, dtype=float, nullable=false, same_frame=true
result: 99
